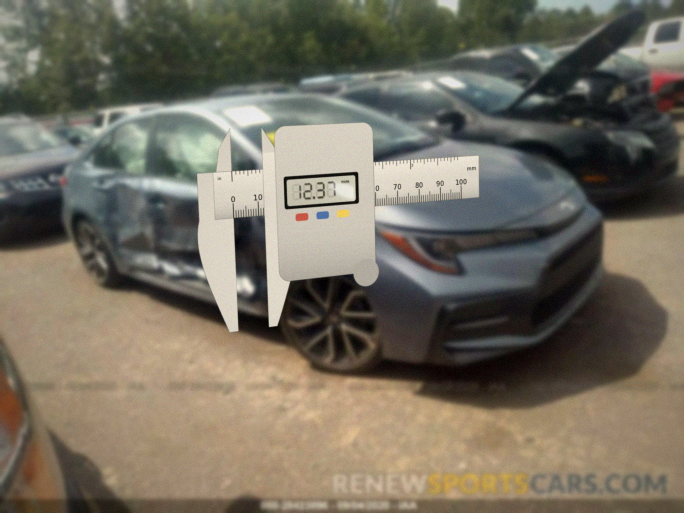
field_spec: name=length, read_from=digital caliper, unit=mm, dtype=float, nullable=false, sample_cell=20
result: 12.37
